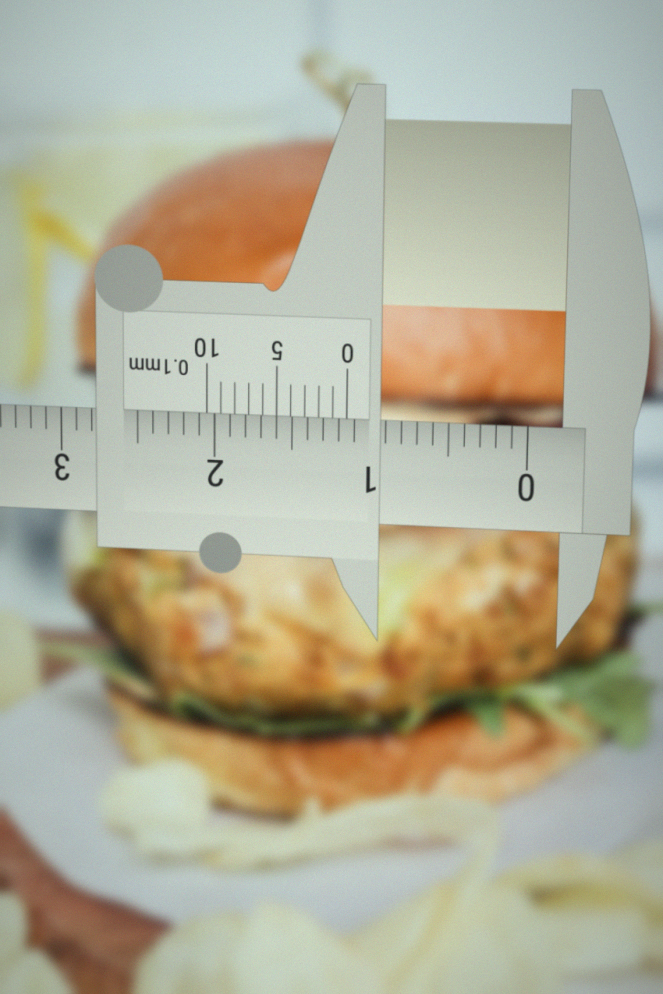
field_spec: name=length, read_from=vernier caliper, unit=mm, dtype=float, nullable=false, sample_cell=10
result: 11.5
